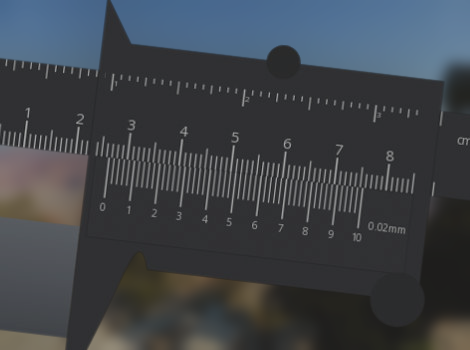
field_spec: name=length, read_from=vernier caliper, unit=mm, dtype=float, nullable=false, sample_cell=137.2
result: 26.5
